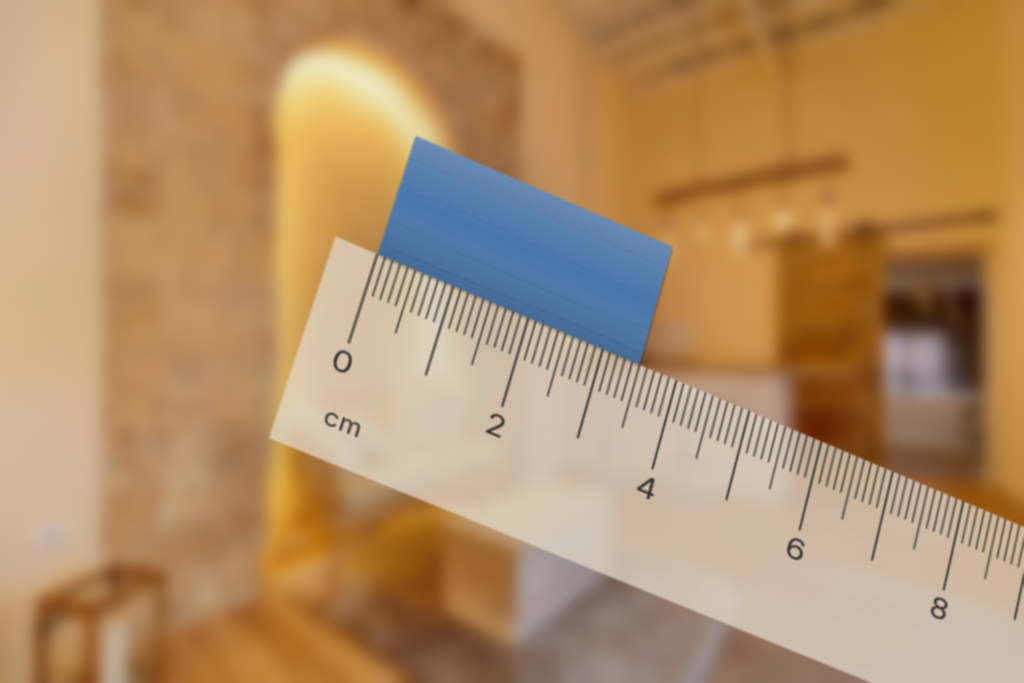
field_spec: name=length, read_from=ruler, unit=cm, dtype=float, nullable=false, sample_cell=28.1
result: 3.5
